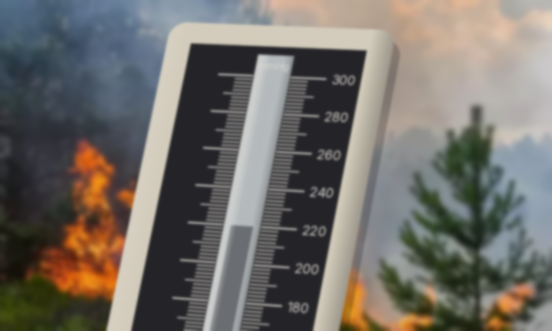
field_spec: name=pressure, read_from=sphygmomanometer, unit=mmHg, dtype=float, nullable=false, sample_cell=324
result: 220
